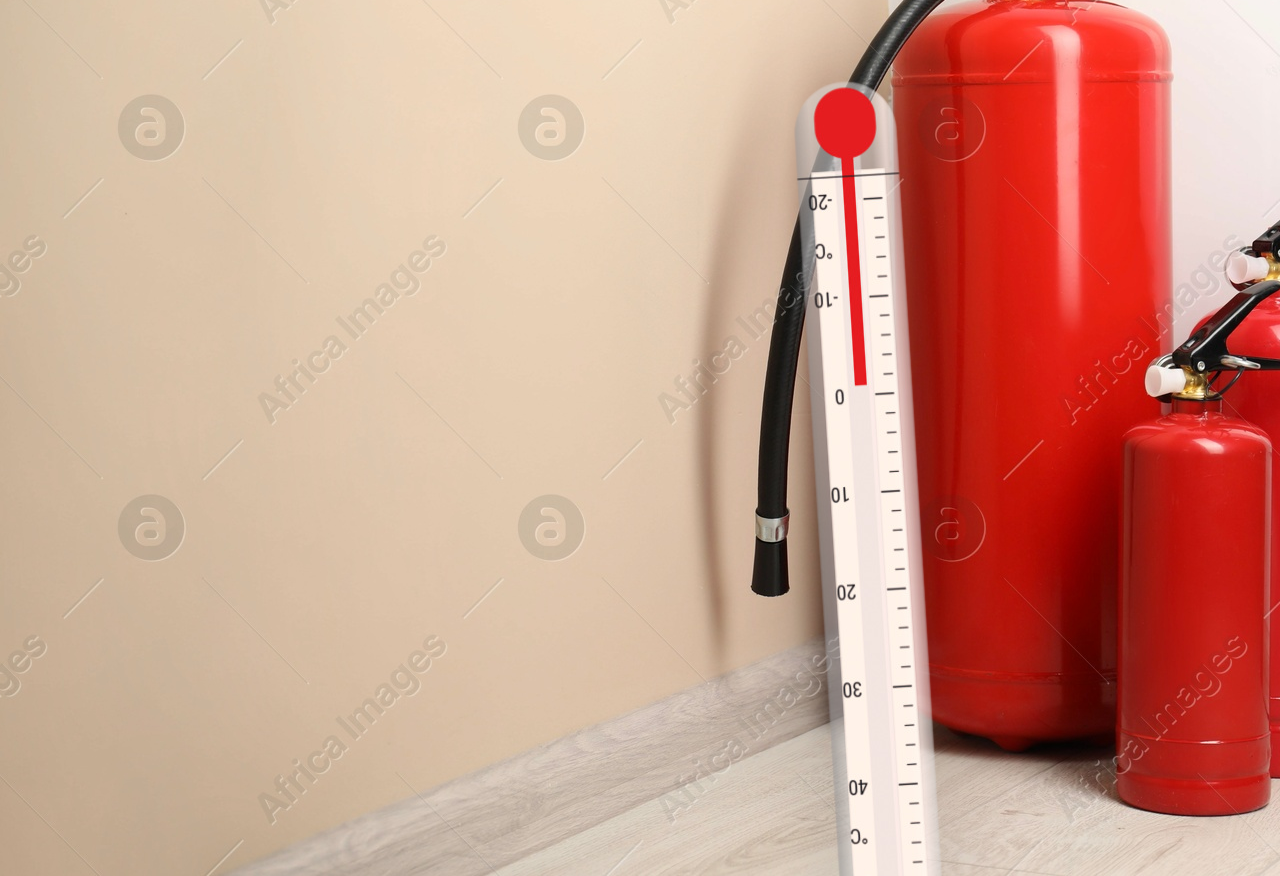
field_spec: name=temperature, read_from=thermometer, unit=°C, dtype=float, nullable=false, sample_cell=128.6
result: -1
